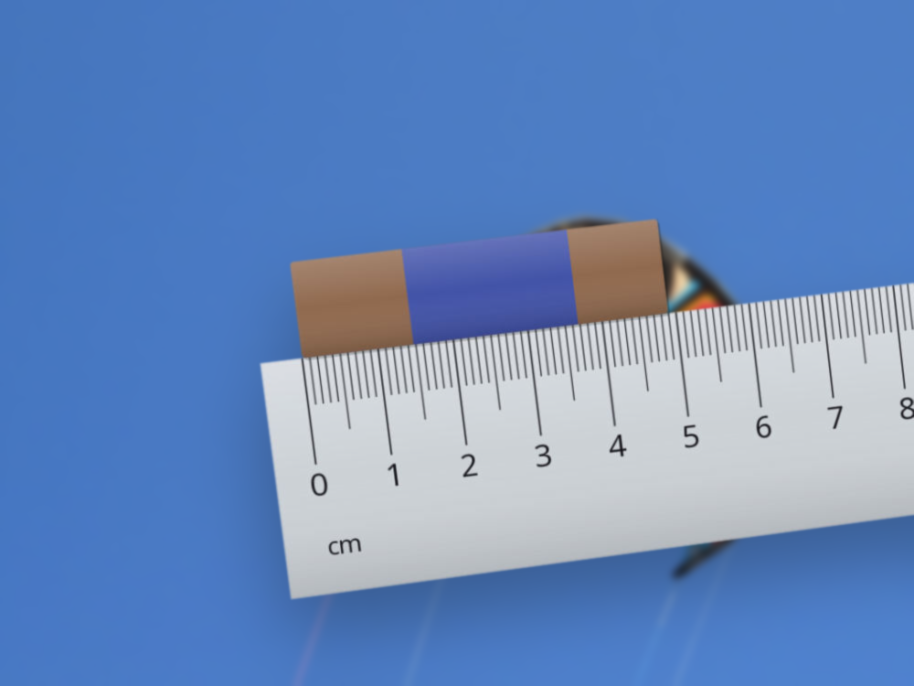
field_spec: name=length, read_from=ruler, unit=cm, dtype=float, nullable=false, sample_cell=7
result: 4.9
